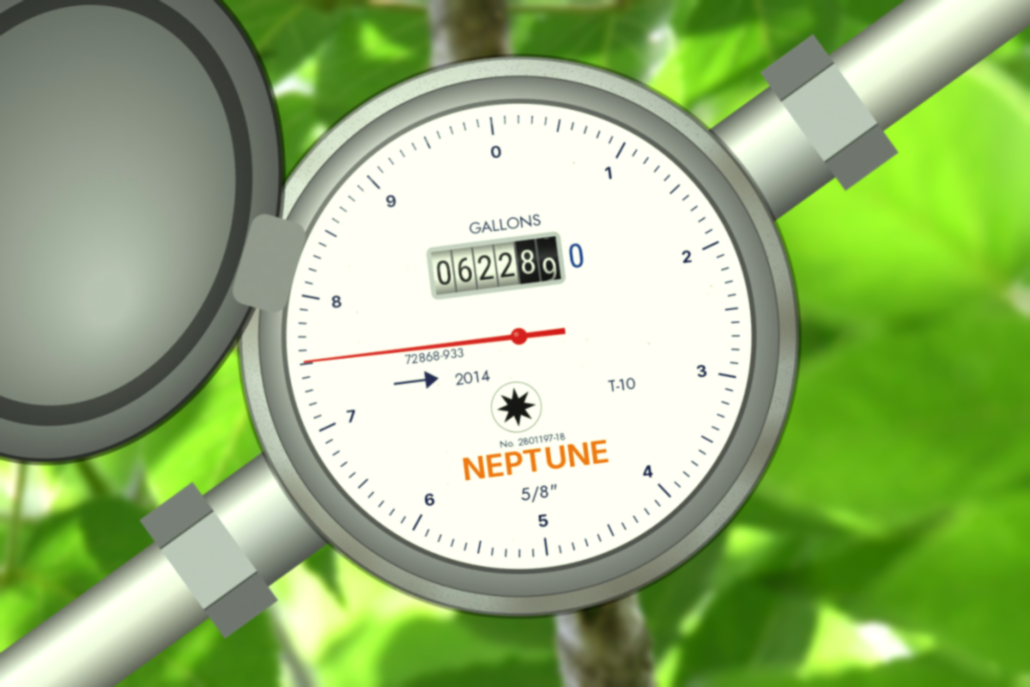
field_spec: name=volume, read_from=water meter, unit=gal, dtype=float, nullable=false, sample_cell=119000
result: 622887.5
